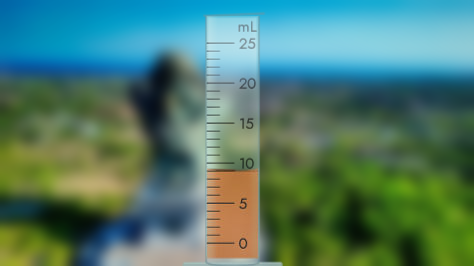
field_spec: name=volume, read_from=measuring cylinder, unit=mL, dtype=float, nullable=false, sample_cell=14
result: 9
